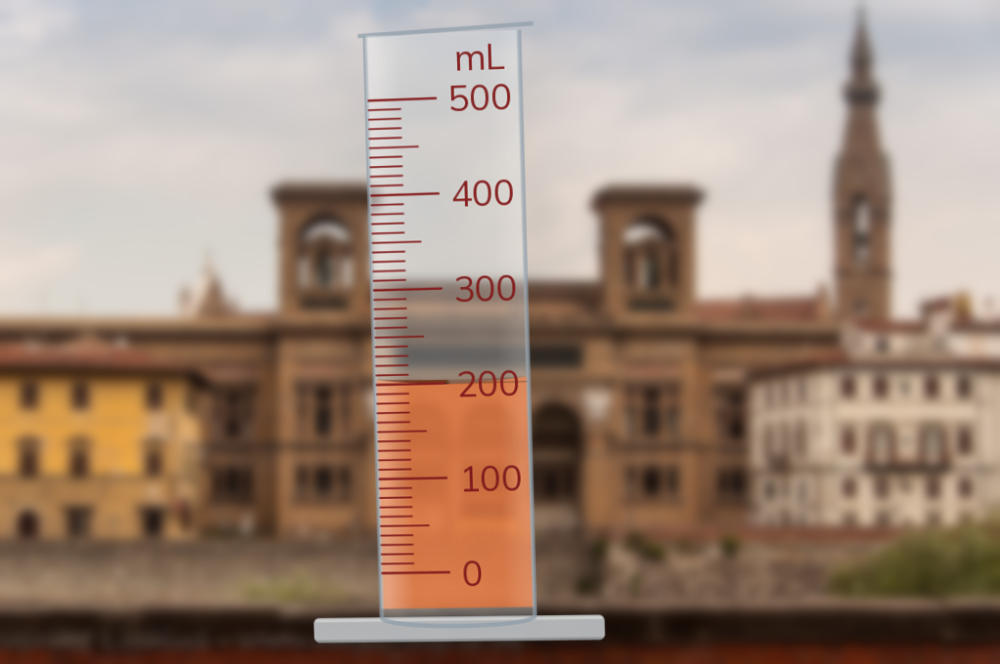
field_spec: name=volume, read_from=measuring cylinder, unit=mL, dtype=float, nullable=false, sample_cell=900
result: 200
